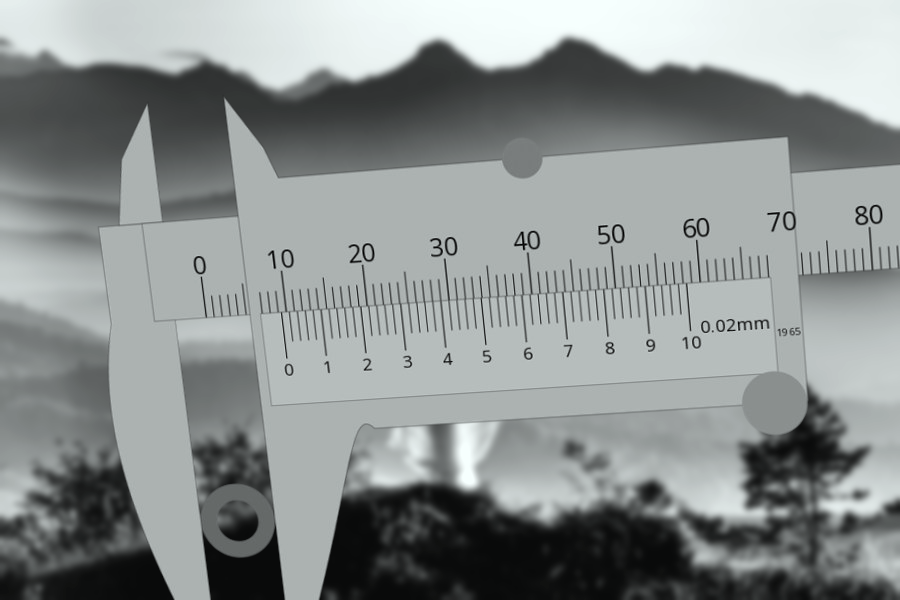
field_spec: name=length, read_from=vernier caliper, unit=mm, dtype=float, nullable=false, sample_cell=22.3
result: 9.4
